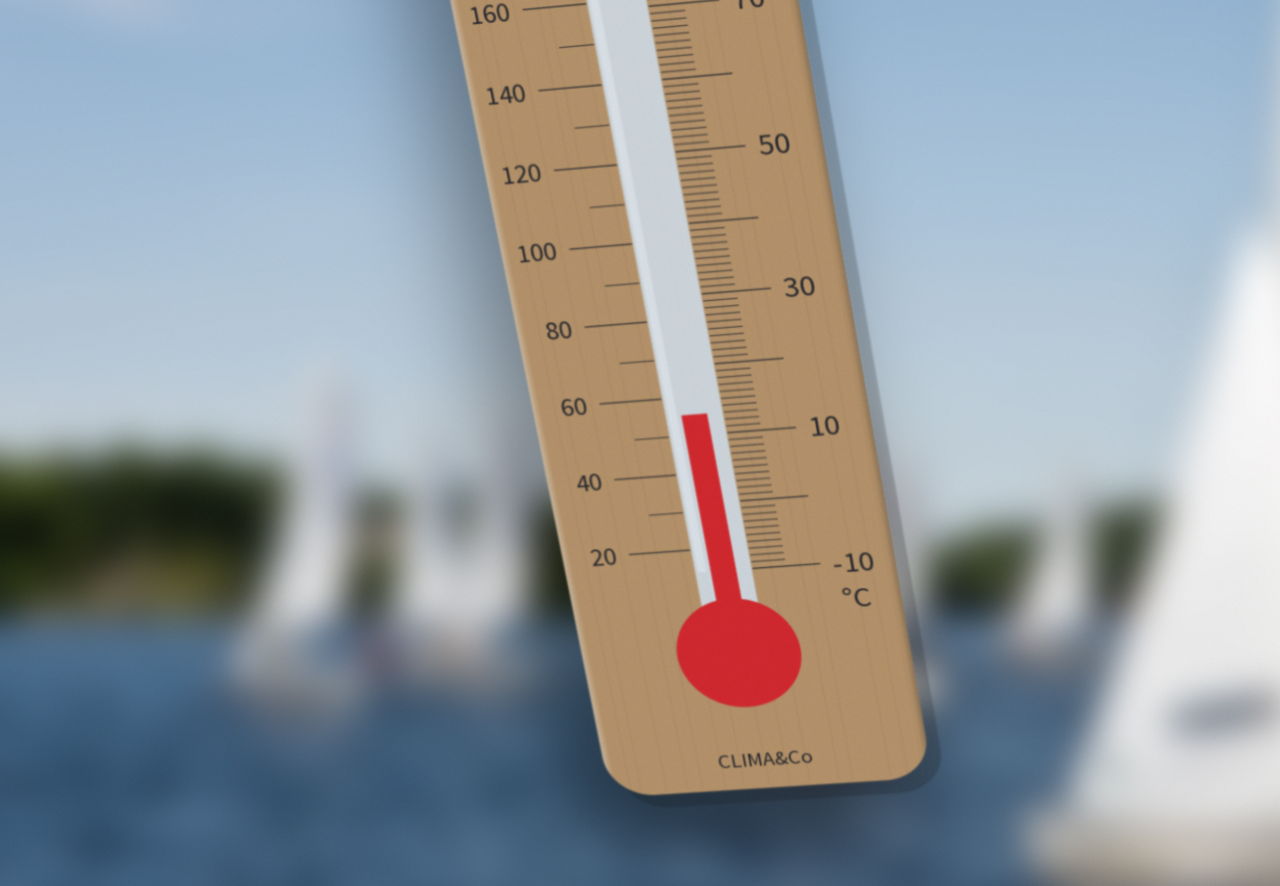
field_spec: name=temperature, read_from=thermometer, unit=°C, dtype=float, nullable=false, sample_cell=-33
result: 13
